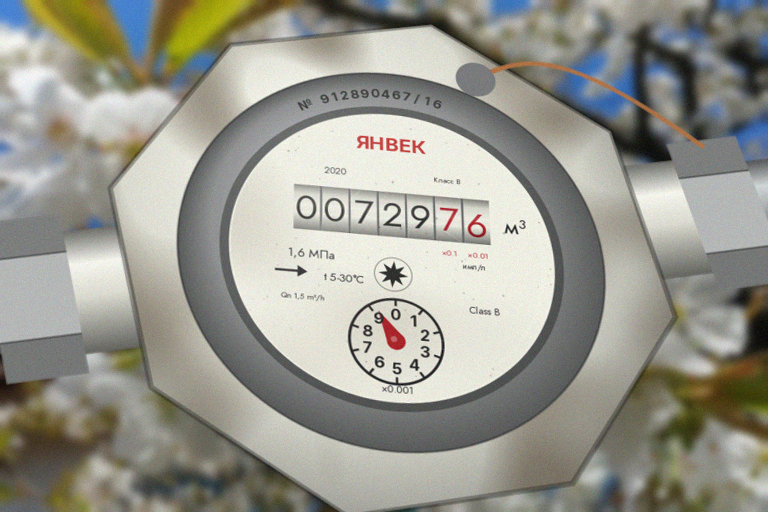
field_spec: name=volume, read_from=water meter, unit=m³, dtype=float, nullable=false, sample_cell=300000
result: 729.759
